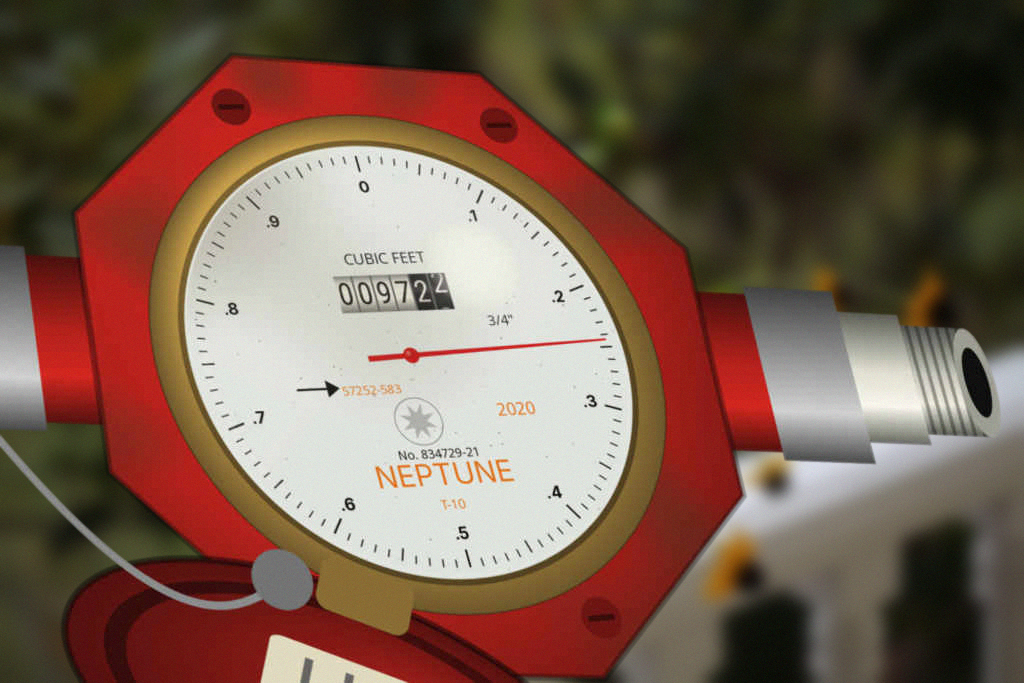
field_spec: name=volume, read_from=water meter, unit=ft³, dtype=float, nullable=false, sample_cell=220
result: 9722.24
